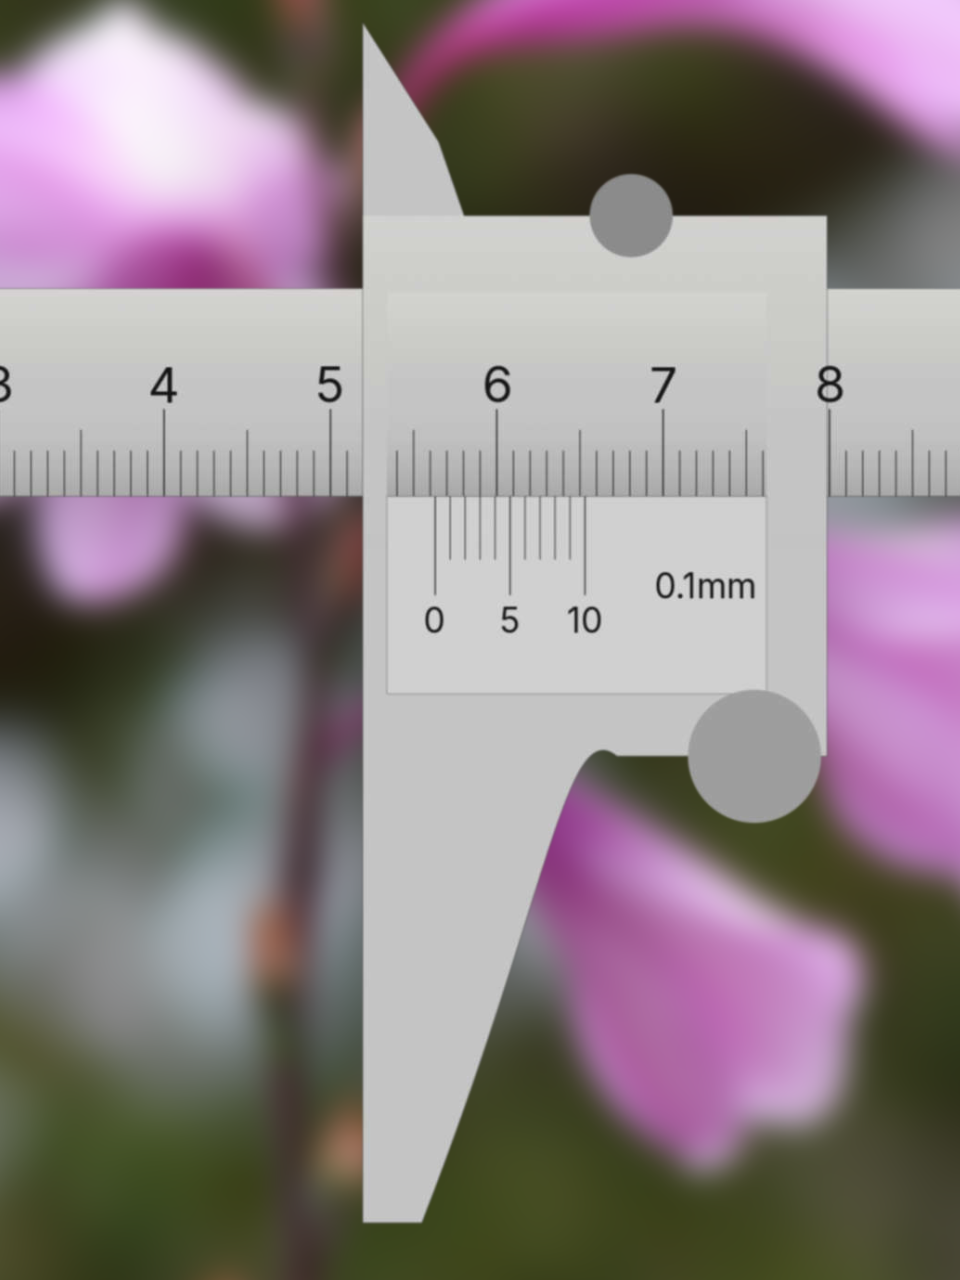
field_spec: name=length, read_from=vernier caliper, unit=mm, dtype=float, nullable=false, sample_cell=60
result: 56.3
